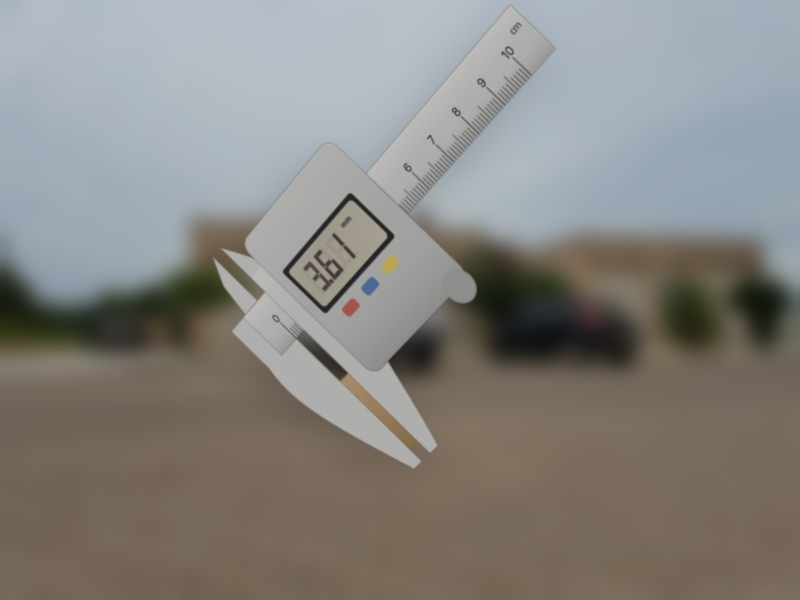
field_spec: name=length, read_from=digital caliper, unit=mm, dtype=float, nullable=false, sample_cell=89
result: 3.61
